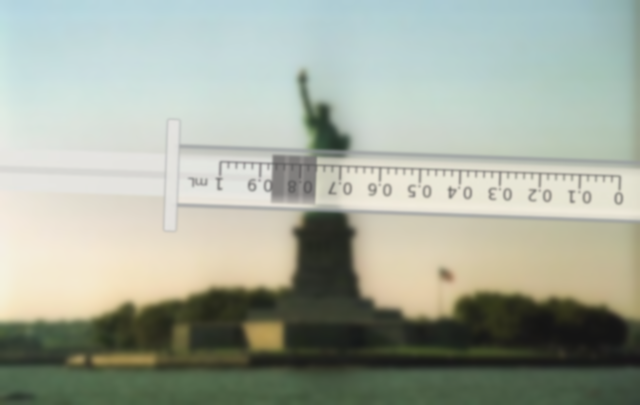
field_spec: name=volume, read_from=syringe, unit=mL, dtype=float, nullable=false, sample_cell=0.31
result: 0.76
